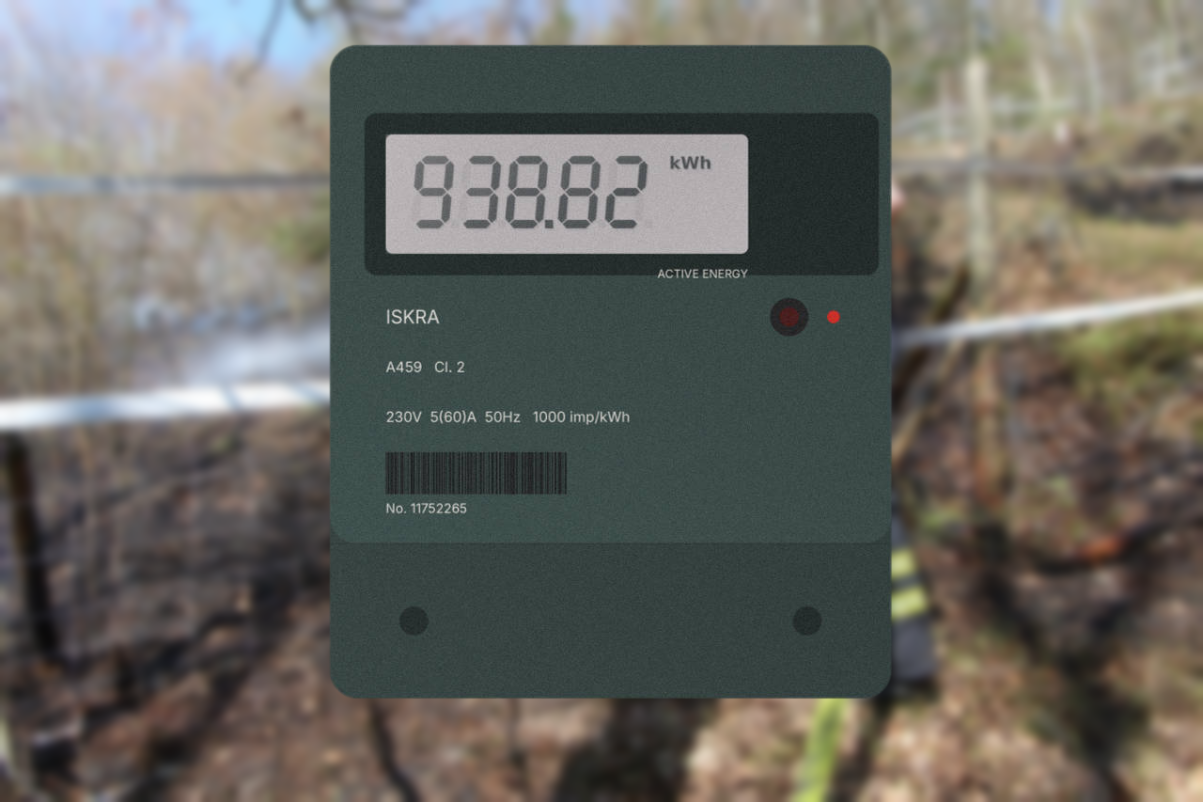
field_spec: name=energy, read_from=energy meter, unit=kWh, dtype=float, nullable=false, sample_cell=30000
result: 938.82
